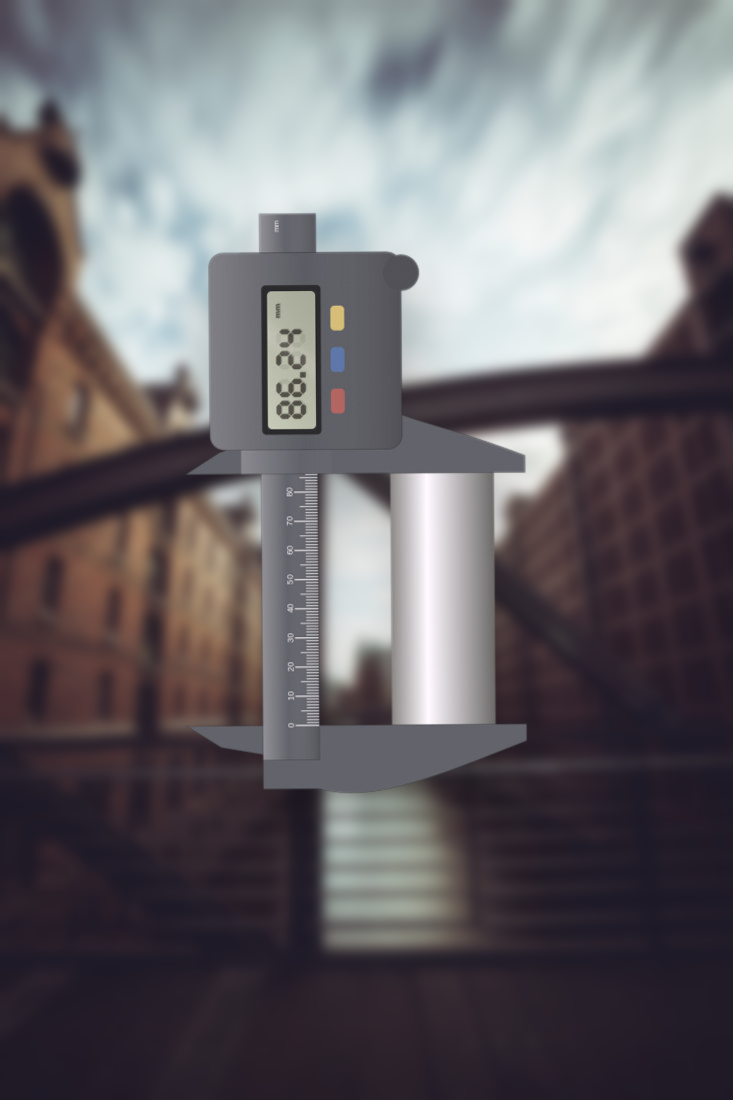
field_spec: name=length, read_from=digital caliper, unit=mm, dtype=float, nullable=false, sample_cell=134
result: 86.24
